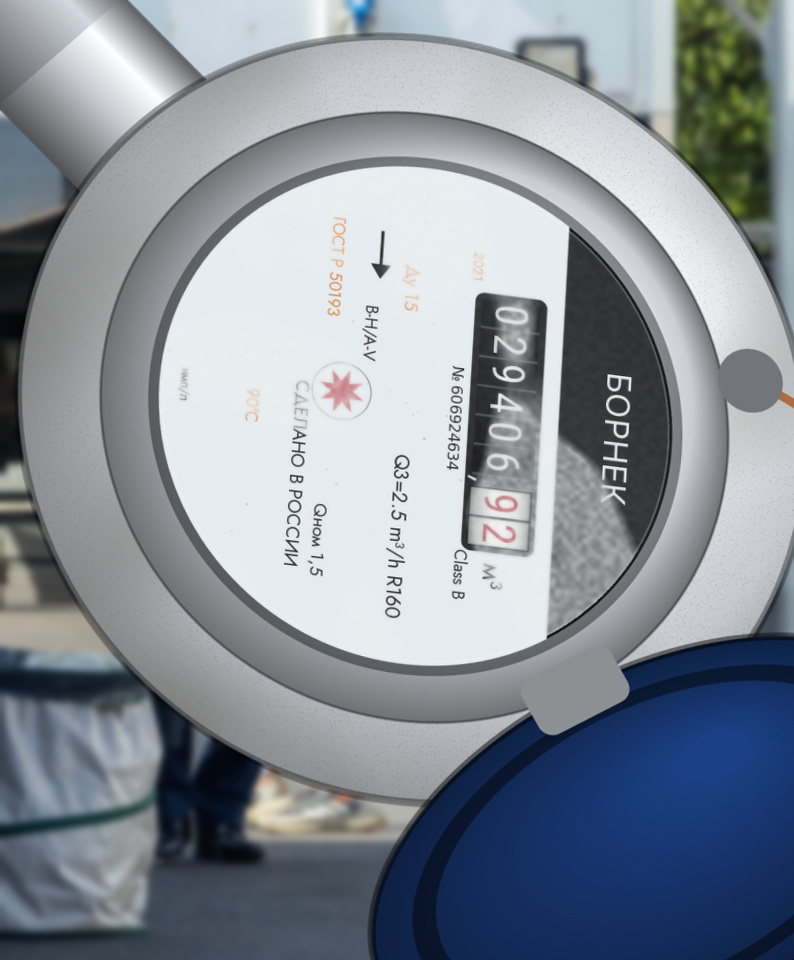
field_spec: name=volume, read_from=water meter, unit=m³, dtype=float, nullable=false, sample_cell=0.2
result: 29406.92
